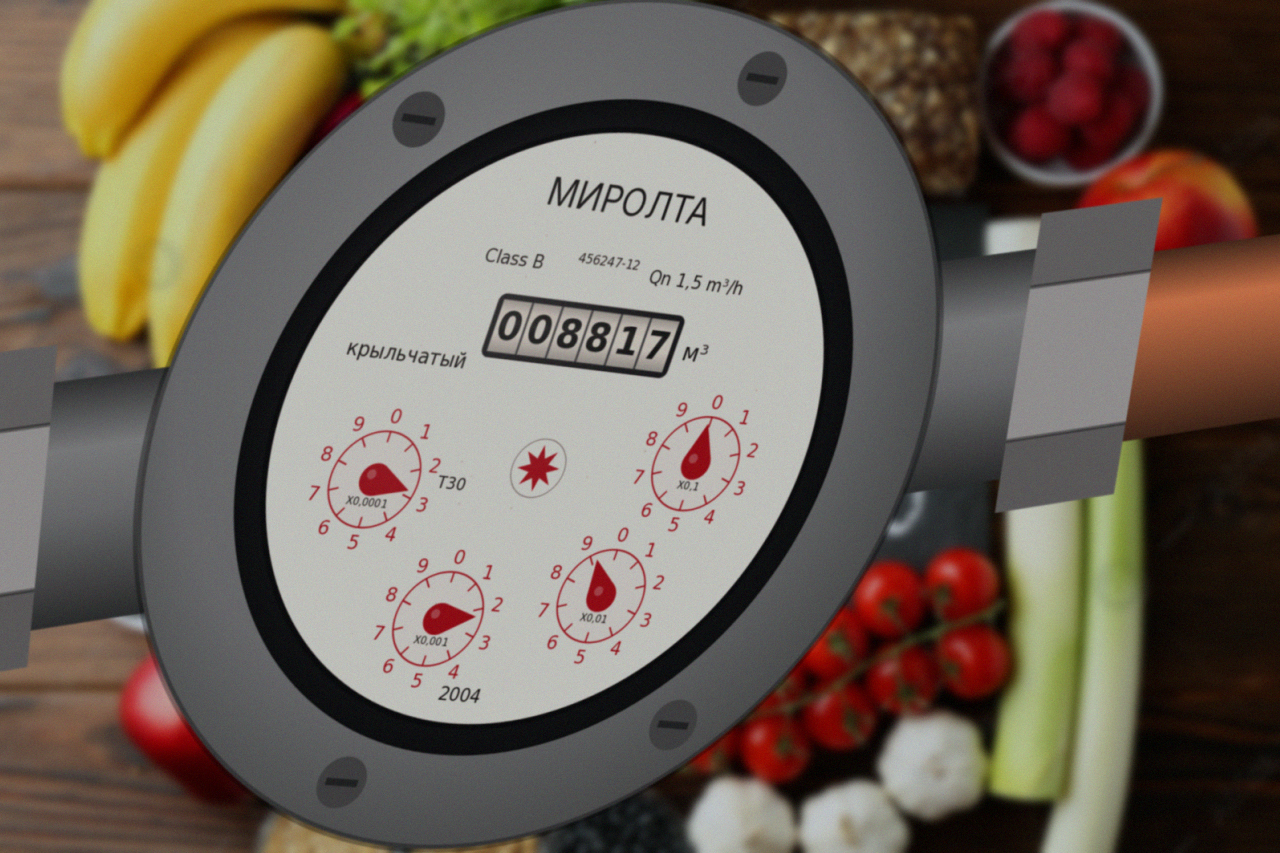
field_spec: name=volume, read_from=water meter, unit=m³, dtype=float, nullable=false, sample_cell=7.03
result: 8816.9922
